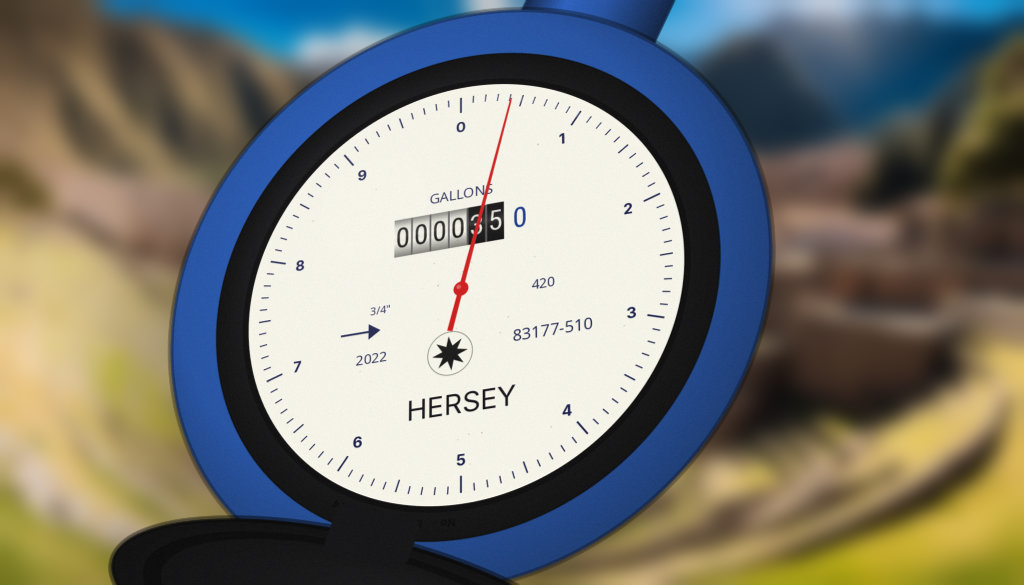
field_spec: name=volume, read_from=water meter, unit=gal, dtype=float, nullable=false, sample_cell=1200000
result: 350.4
